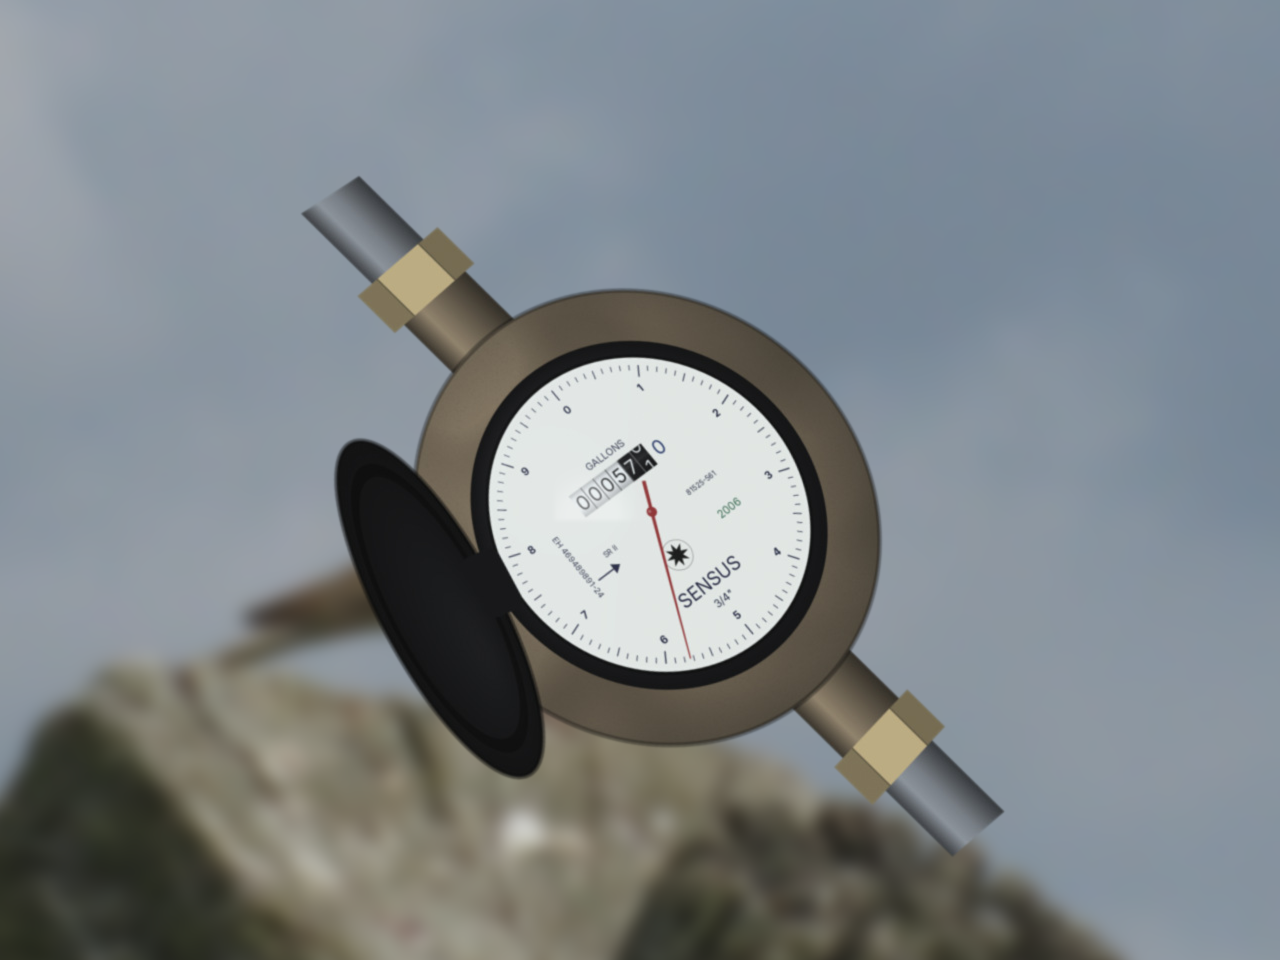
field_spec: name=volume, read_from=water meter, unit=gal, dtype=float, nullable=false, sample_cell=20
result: 5705.7
